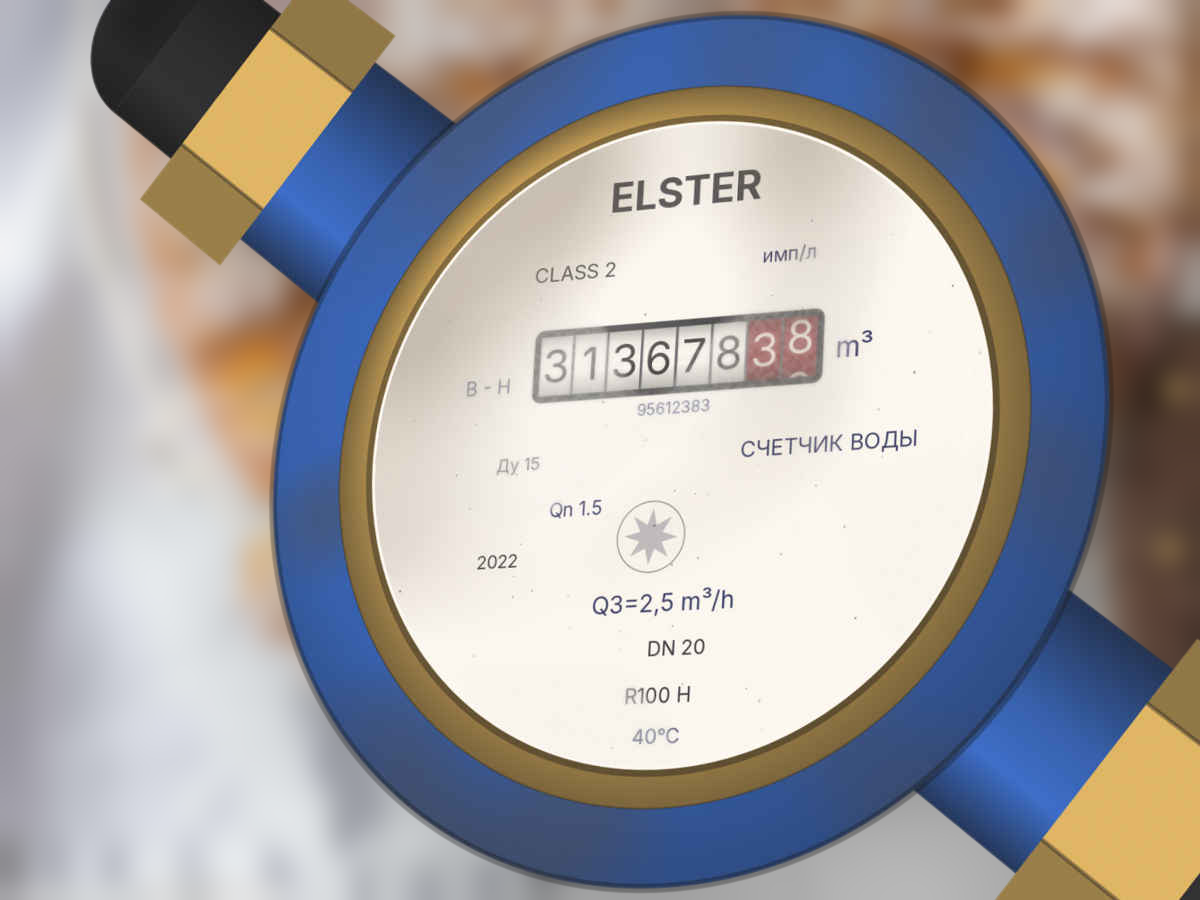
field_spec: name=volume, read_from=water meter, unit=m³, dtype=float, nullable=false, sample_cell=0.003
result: 313678.38
